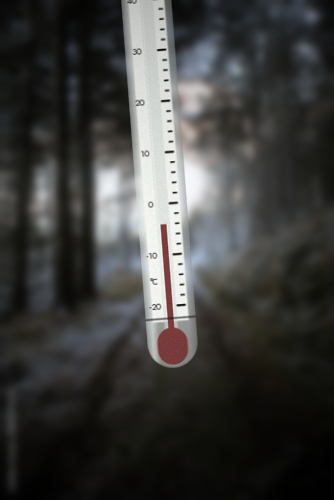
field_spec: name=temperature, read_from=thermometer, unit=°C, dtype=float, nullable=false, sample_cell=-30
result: -4
